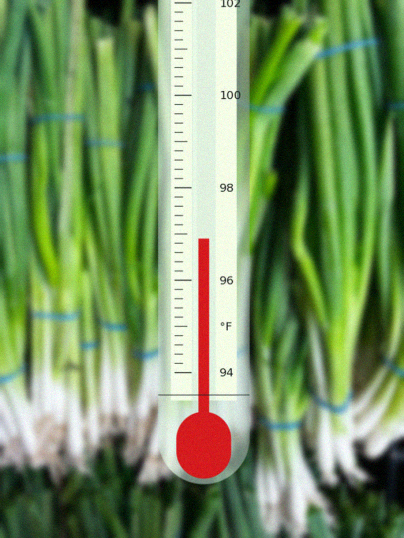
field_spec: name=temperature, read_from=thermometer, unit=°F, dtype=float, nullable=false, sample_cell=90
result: 96.9
